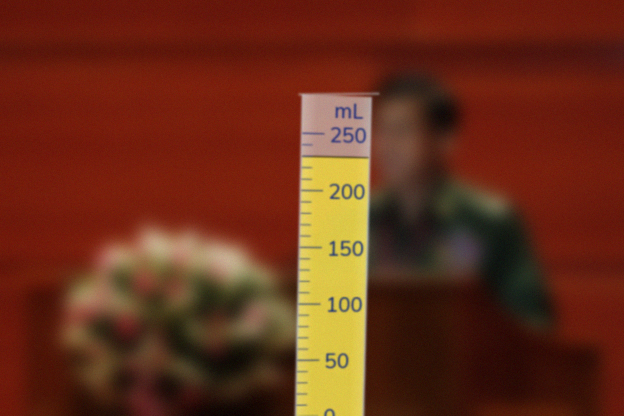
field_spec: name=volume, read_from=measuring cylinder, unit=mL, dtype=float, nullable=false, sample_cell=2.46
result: 230
